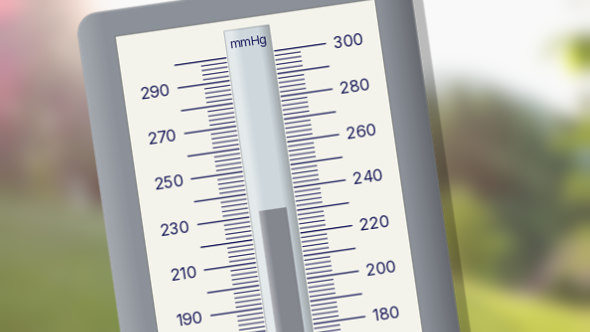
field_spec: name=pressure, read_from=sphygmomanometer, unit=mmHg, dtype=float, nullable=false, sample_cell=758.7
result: 232
